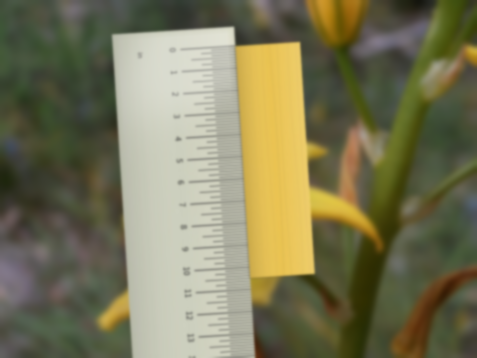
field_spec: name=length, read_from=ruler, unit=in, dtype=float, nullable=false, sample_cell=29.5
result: 10.5
